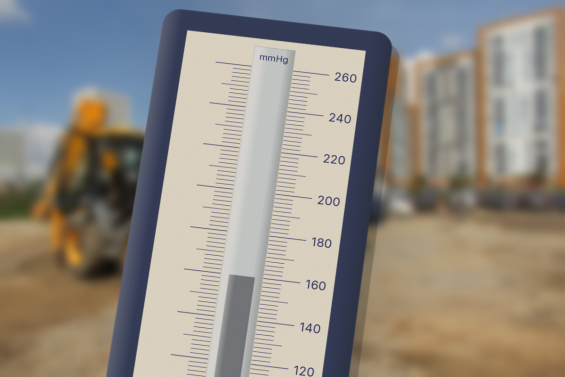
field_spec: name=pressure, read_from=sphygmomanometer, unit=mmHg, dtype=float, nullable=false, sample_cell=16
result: 160
